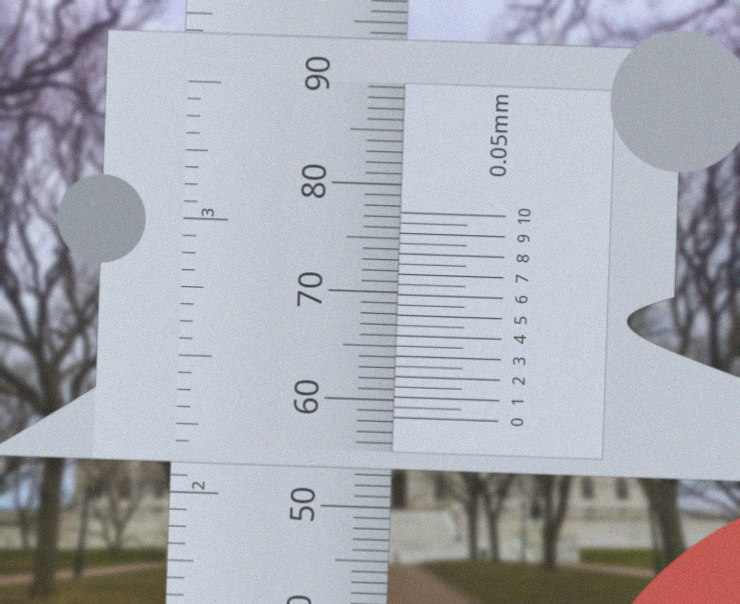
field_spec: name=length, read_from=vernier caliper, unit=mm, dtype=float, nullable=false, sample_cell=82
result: 58.4
